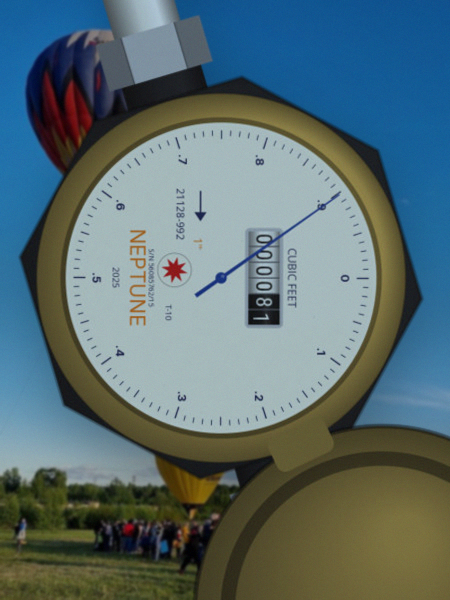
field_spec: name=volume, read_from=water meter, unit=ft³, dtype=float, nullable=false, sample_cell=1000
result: 80.90
